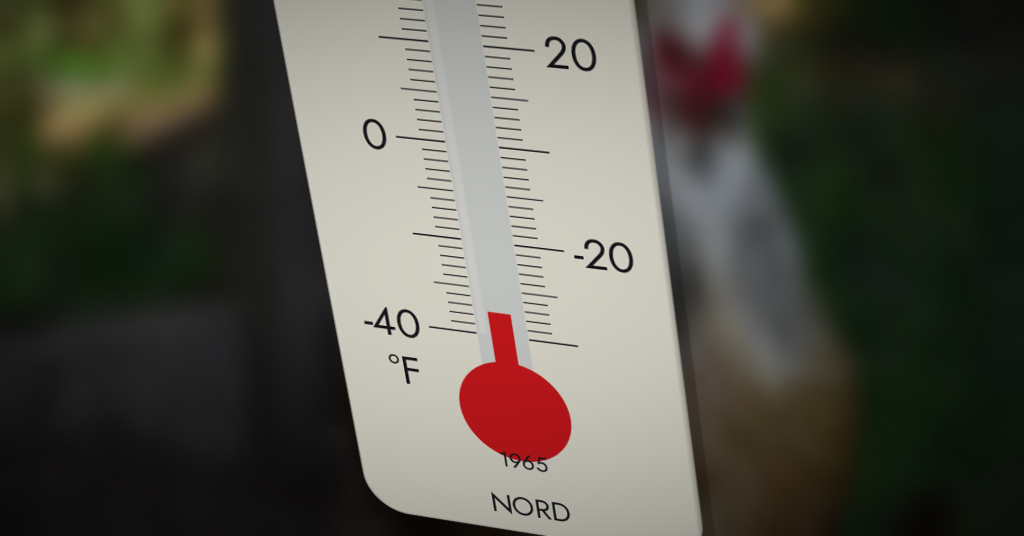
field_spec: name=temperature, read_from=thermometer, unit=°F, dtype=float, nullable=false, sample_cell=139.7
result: -35
